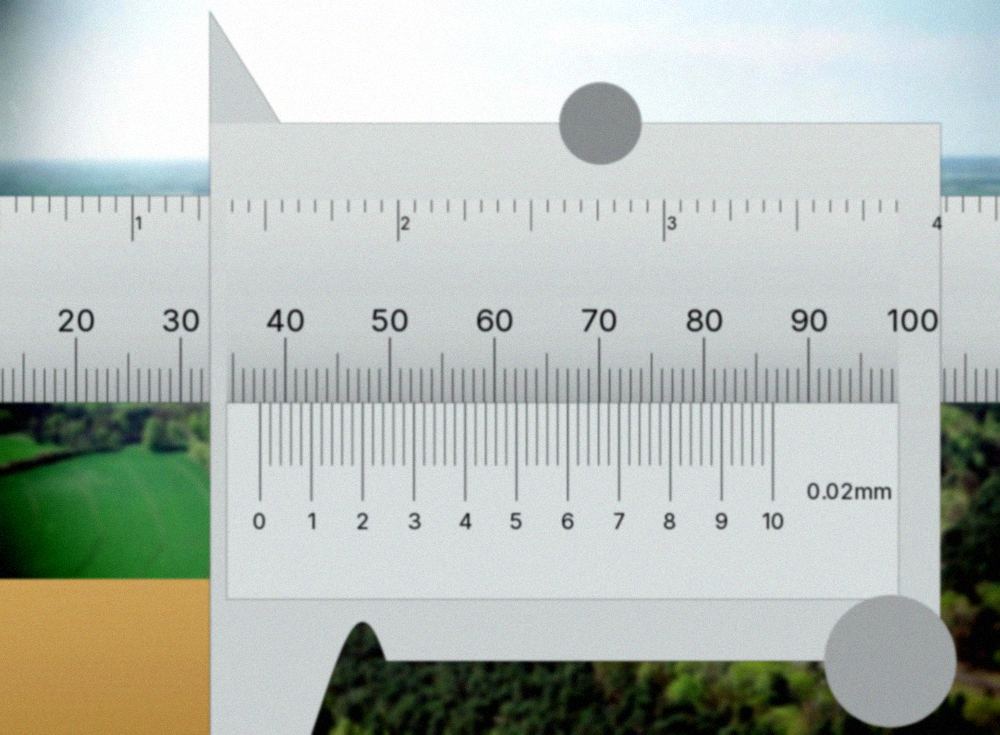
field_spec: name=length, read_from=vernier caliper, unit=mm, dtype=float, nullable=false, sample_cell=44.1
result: 37.6
